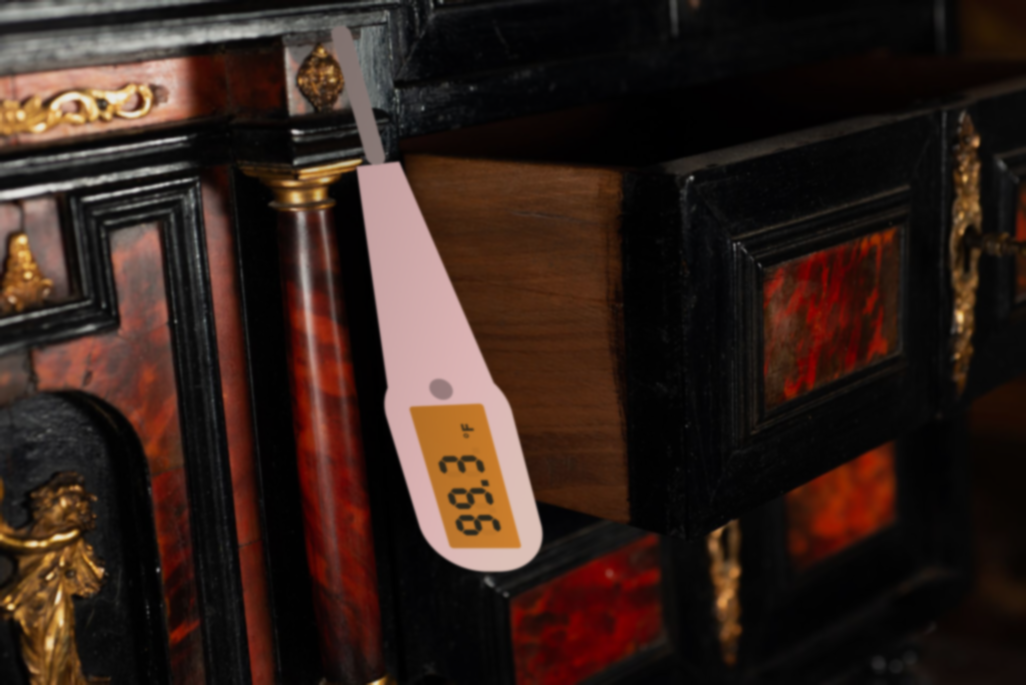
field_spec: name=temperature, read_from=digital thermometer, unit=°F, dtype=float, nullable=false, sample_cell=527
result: 99.3
